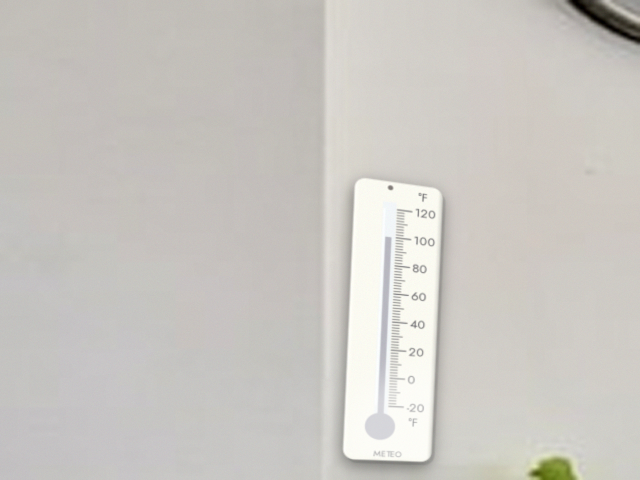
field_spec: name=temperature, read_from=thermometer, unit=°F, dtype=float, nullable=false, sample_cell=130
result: 100
